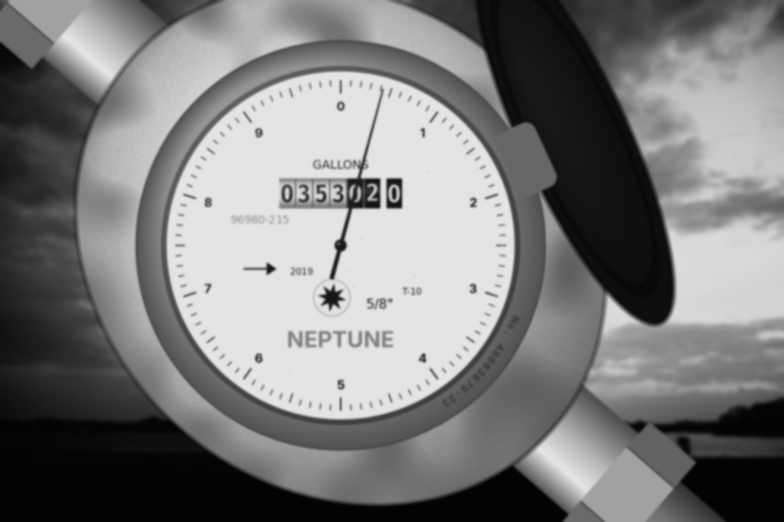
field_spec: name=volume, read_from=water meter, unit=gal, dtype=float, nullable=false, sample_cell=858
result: 353020.4
